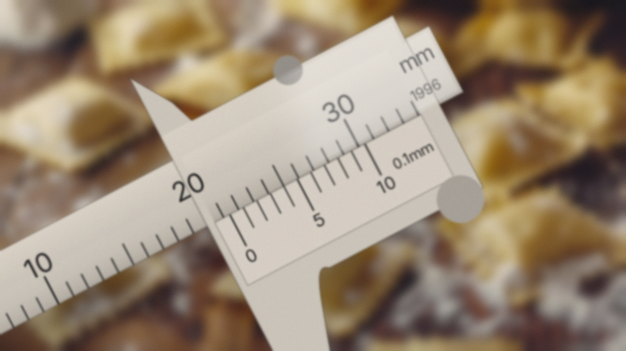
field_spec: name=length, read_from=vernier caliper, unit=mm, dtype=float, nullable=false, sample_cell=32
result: 21.4
